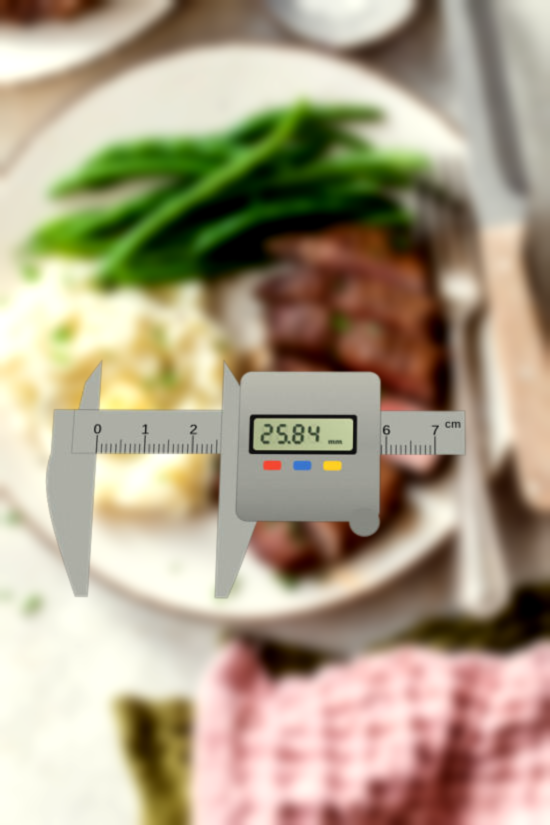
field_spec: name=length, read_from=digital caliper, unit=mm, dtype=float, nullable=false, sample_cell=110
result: 25.84
